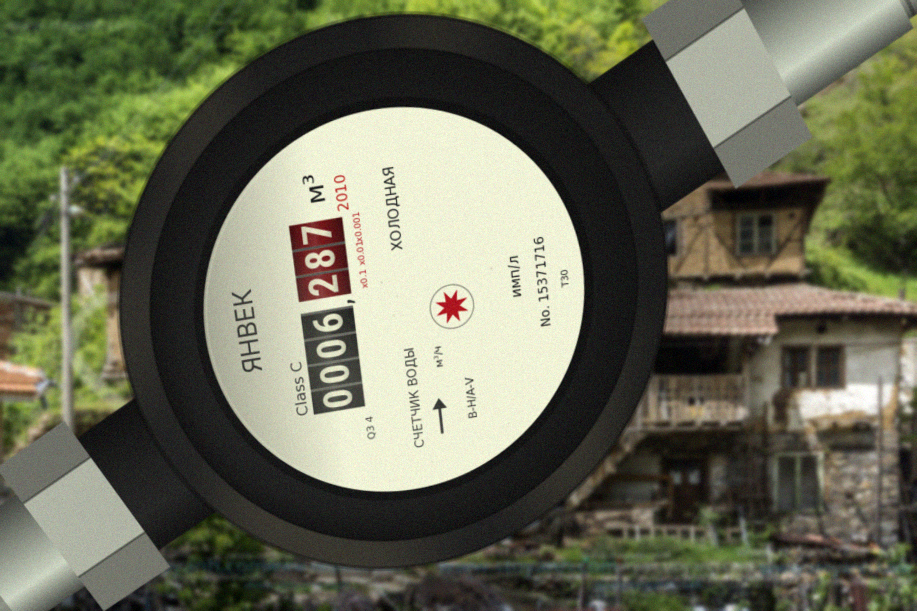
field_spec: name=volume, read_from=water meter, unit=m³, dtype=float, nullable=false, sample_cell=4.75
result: 6.287
